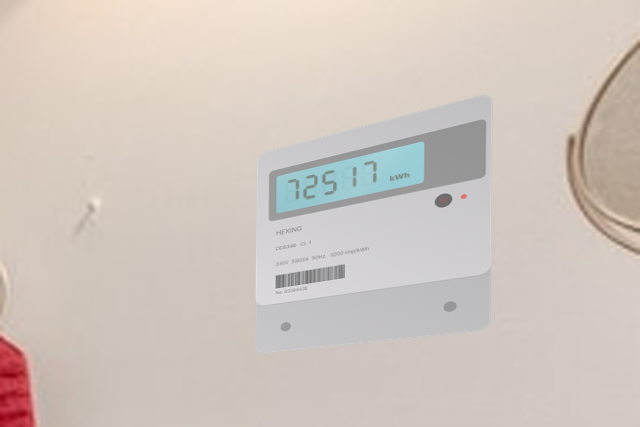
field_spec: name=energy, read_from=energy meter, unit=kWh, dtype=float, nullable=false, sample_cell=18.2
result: 72517
